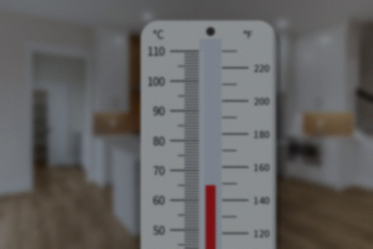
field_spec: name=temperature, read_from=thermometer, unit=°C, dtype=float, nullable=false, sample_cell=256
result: 65
